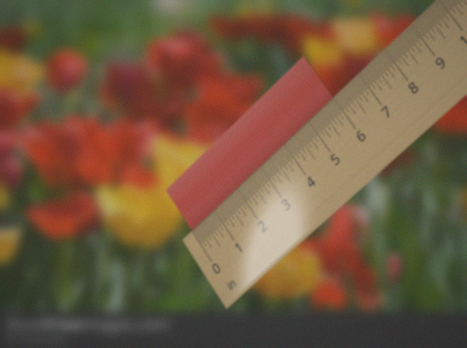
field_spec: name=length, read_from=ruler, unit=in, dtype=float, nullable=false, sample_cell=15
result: 6
